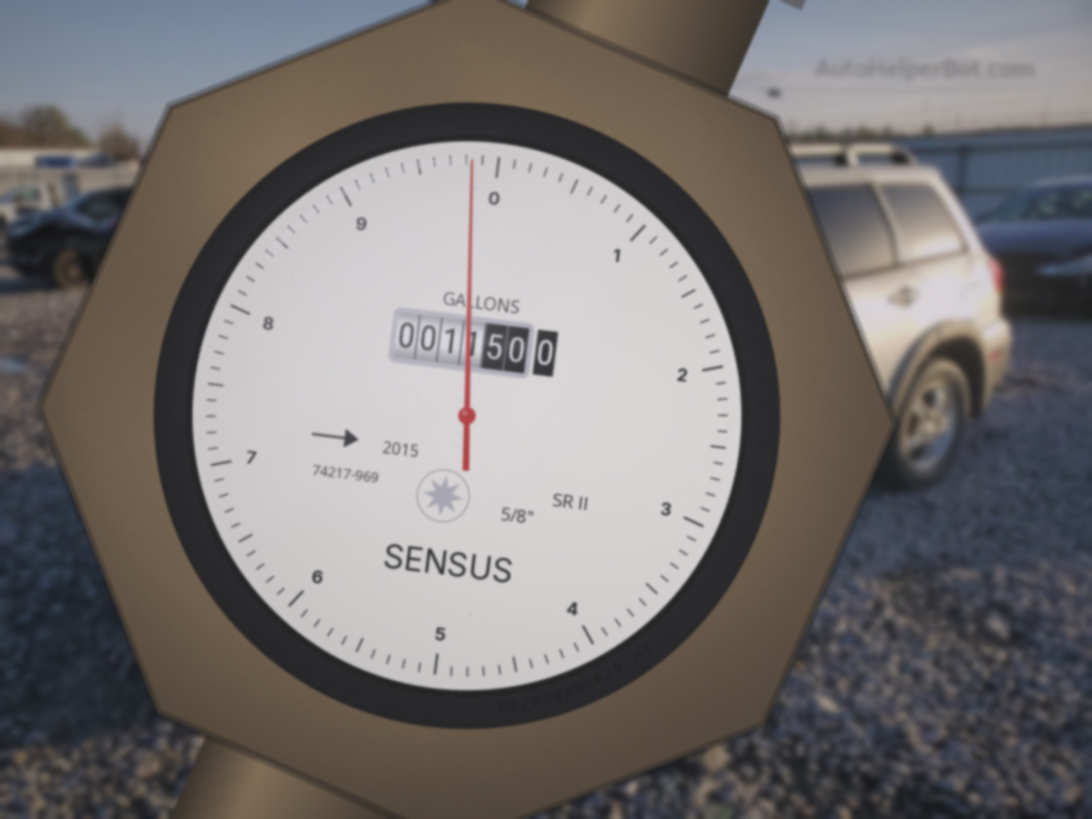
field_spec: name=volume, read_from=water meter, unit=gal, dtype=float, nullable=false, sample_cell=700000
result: 11499.8
